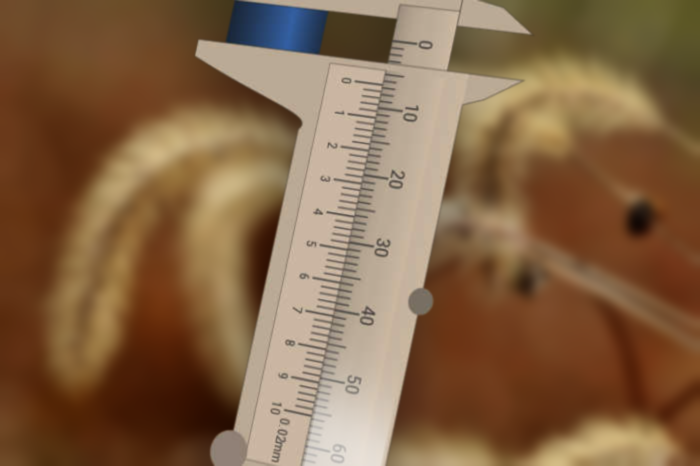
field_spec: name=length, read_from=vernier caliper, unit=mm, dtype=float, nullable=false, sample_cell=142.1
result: 6.6
